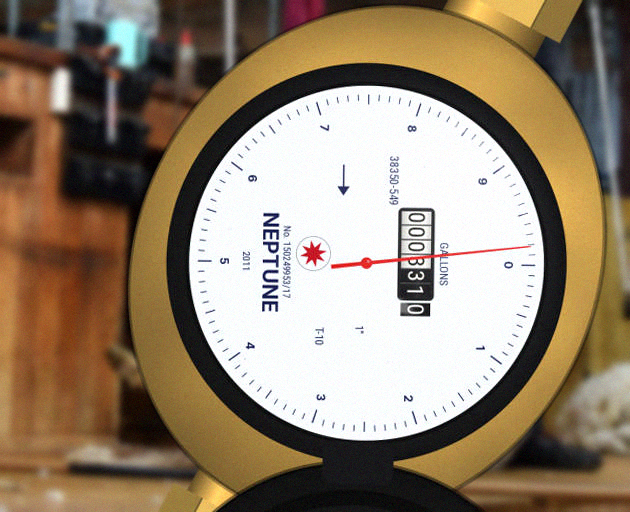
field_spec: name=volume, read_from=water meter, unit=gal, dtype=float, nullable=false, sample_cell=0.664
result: 3309.8
